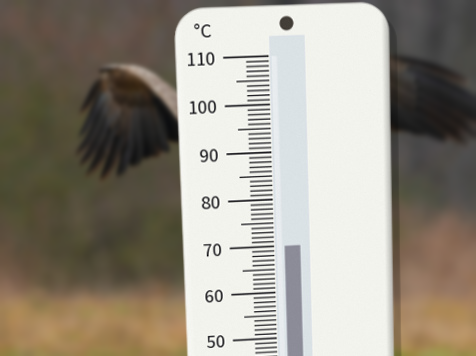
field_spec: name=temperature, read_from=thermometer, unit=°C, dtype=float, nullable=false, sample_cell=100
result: 70
